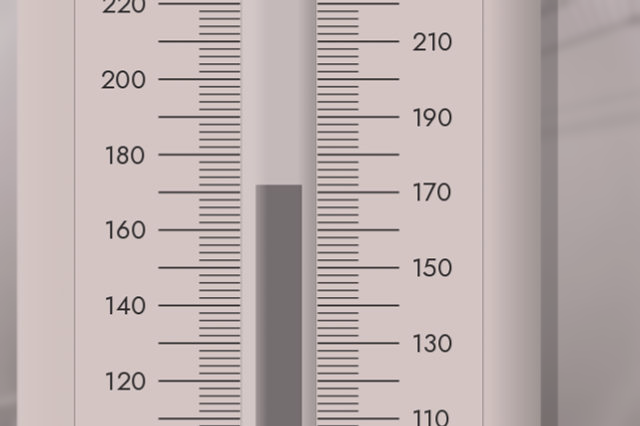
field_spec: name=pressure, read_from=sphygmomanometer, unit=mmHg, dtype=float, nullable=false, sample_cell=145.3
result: 172
